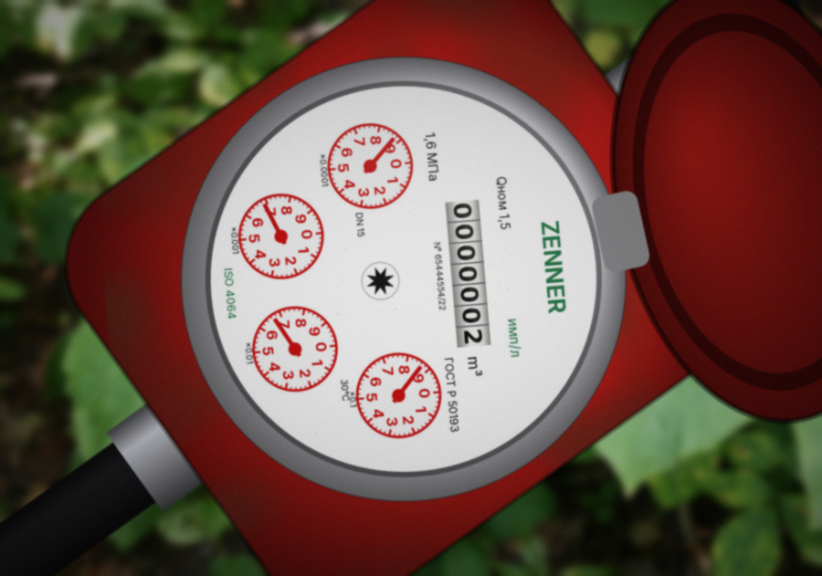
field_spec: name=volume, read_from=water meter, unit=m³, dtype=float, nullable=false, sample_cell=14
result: 2.8668
